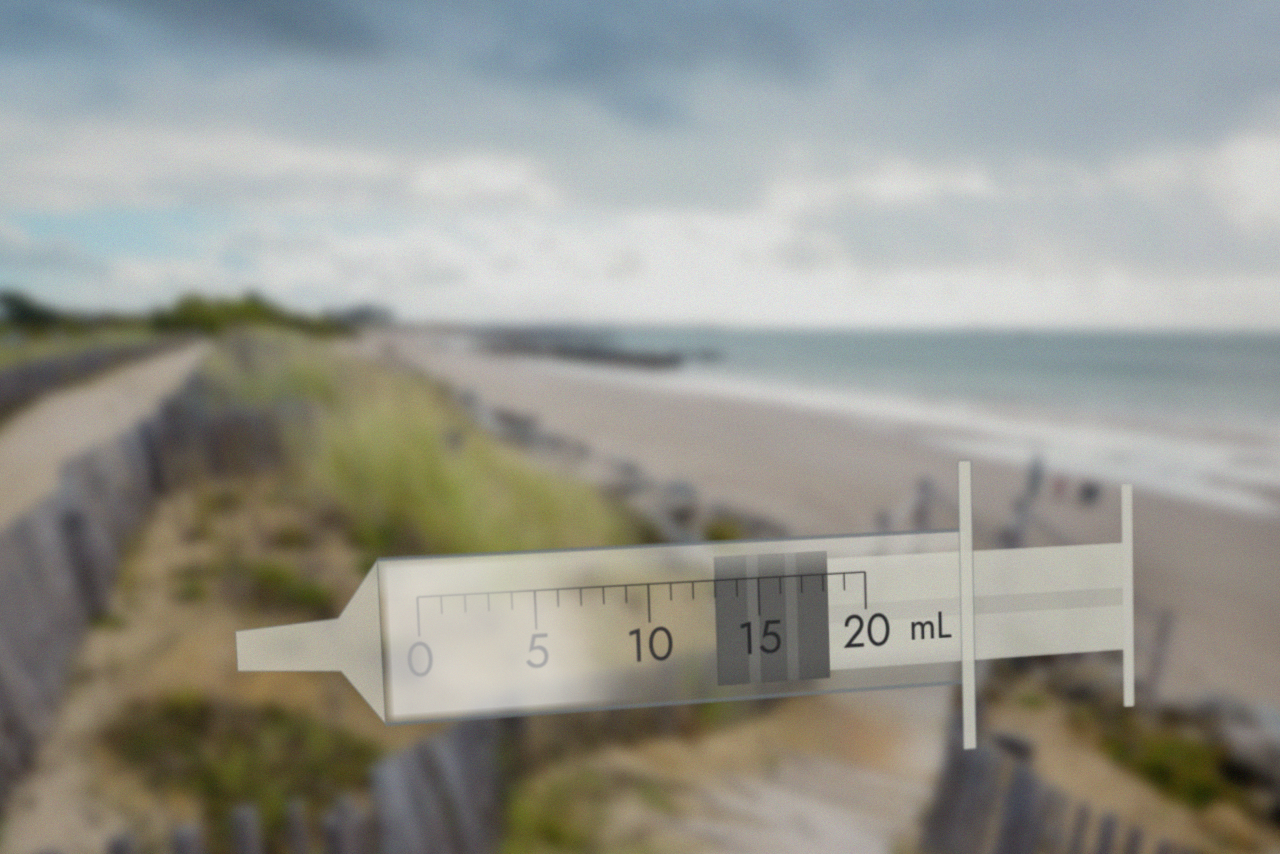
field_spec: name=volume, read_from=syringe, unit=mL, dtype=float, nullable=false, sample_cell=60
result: 13
